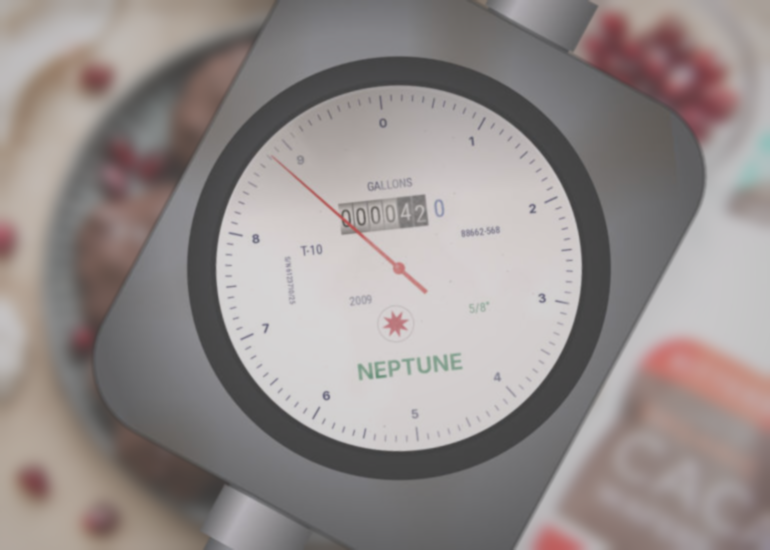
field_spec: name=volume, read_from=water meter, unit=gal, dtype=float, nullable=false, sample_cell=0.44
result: 418.8
